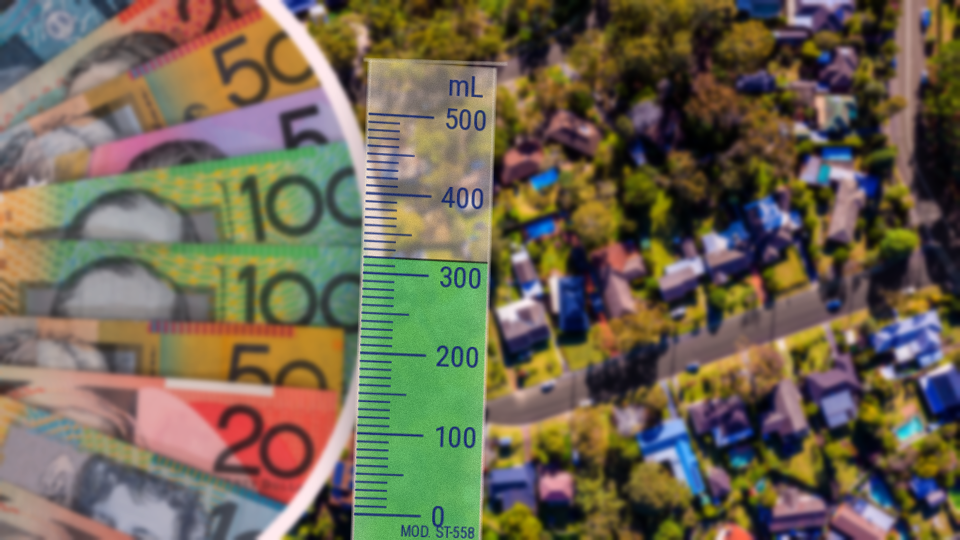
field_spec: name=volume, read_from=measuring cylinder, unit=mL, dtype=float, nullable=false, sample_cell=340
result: 320
